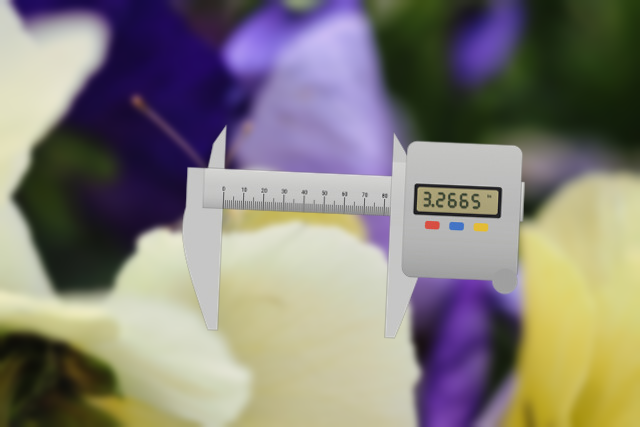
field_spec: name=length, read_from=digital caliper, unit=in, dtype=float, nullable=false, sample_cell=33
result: 3.2665
